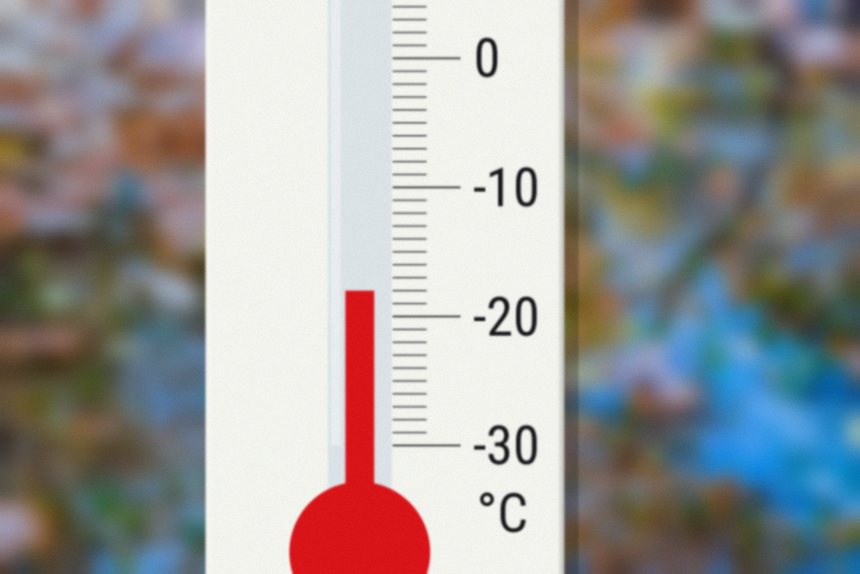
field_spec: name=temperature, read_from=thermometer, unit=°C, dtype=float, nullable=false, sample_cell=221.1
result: -18
